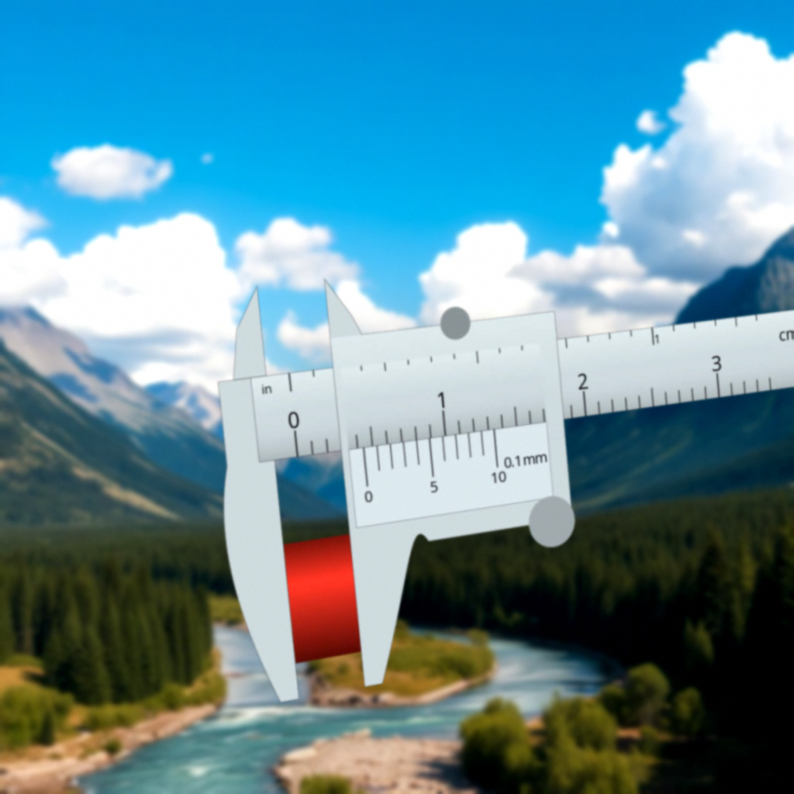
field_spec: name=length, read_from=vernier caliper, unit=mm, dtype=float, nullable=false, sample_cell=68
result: 4.4
